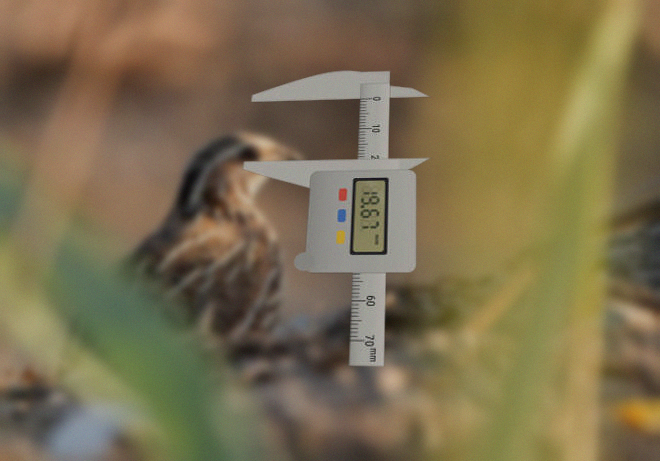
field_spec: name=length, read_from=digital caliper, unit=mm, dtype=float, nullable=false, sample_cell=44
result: 19.67
